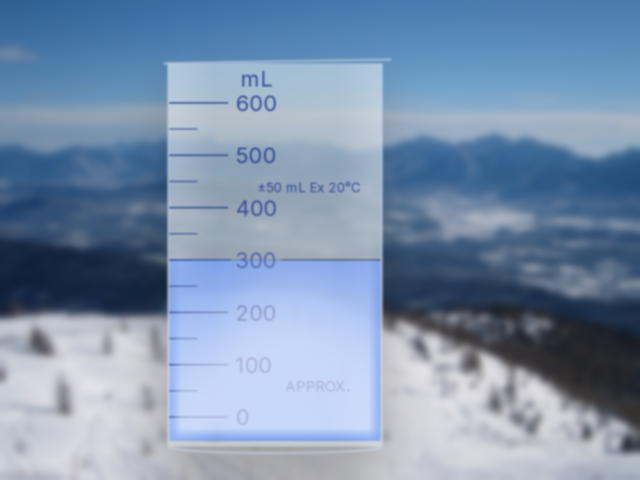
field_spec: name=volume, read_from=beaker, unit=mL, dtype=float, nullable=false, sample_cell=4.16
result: 300
